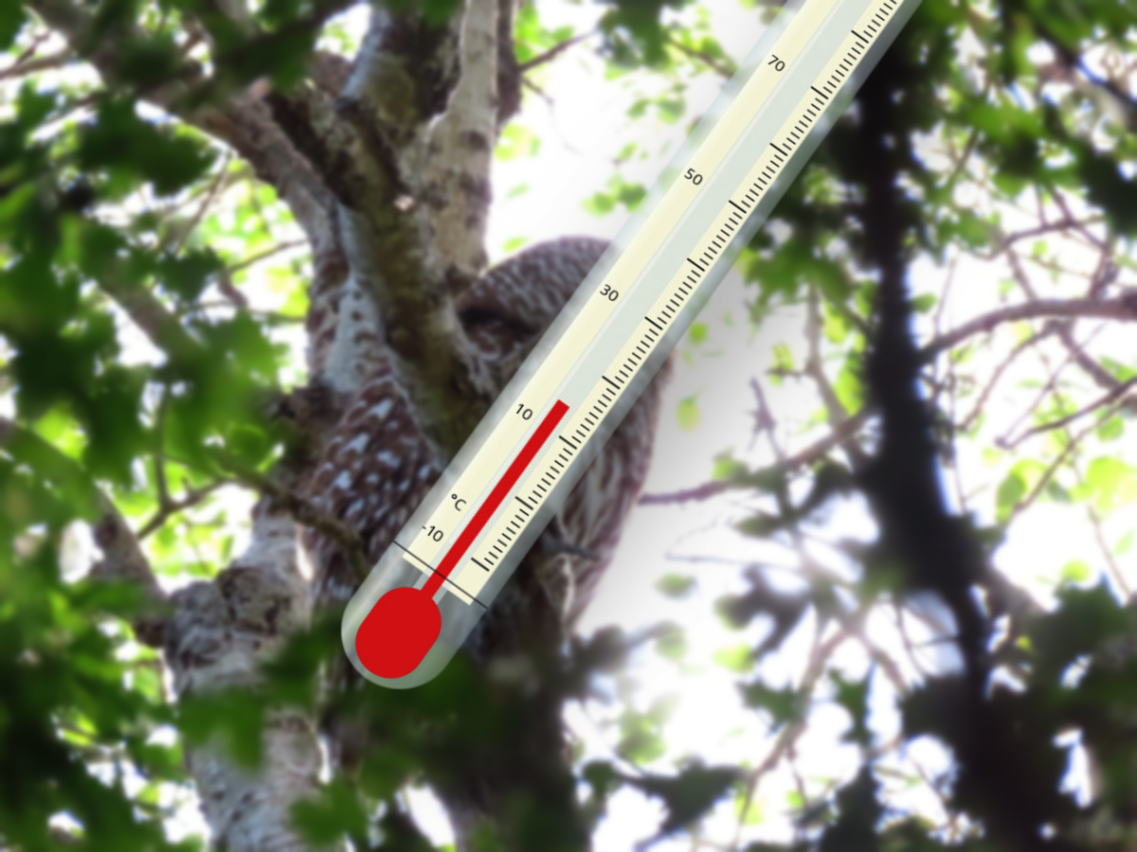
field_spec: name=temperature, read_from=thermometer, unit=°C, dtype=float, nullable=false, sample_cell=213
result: 14
